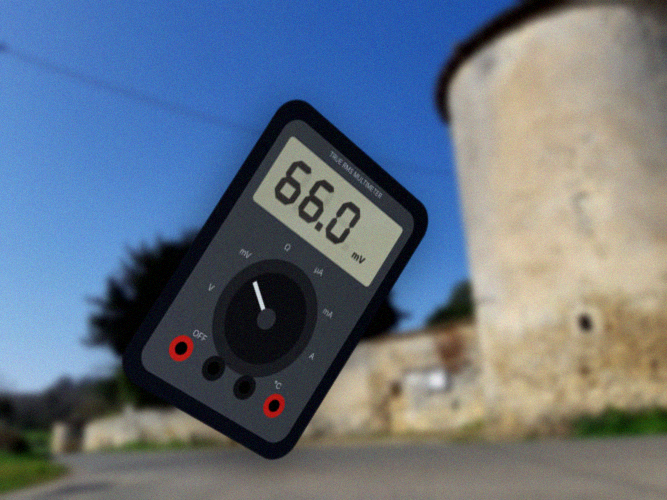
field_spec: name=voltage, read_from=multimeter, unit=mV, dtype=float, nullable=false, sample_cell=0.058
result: 66.0
